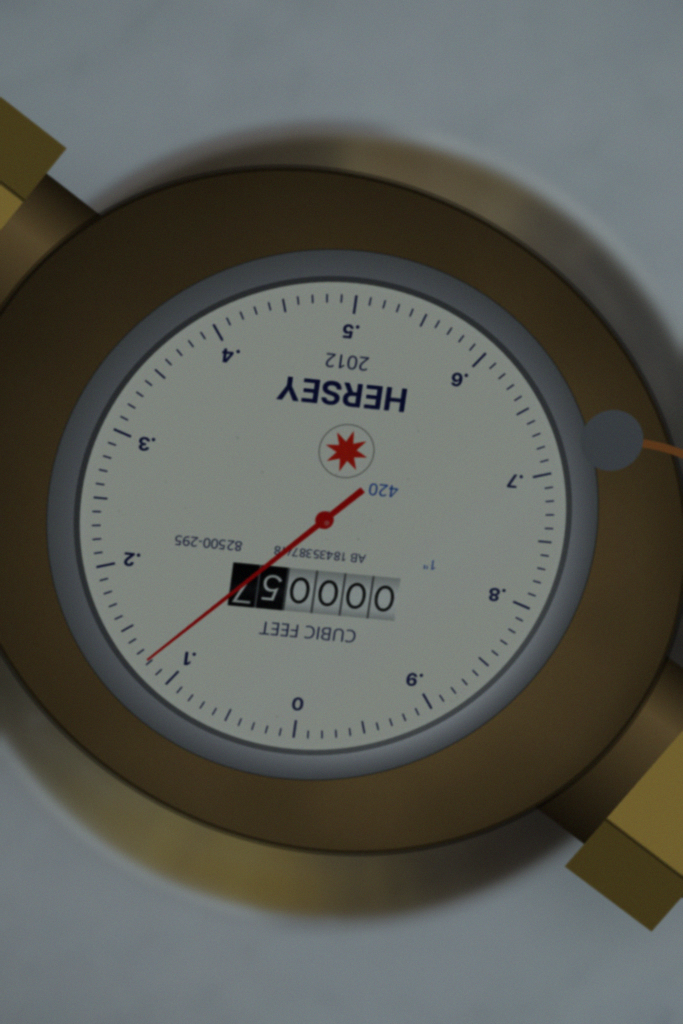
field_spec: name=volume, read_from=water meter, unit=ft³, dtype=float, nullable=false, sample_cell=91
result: 57.12
